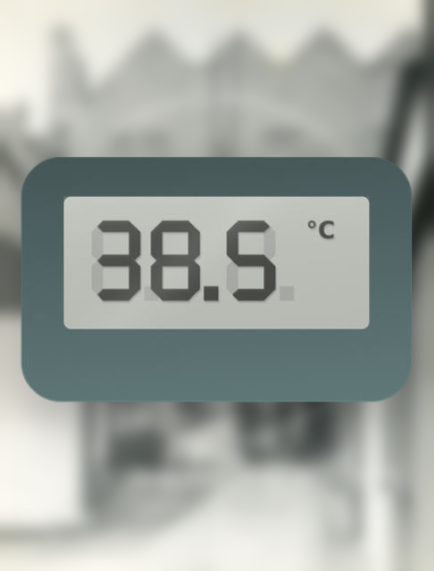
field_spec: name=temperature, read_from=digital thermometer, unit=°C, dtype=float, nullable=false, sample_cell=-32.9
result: 38.5
